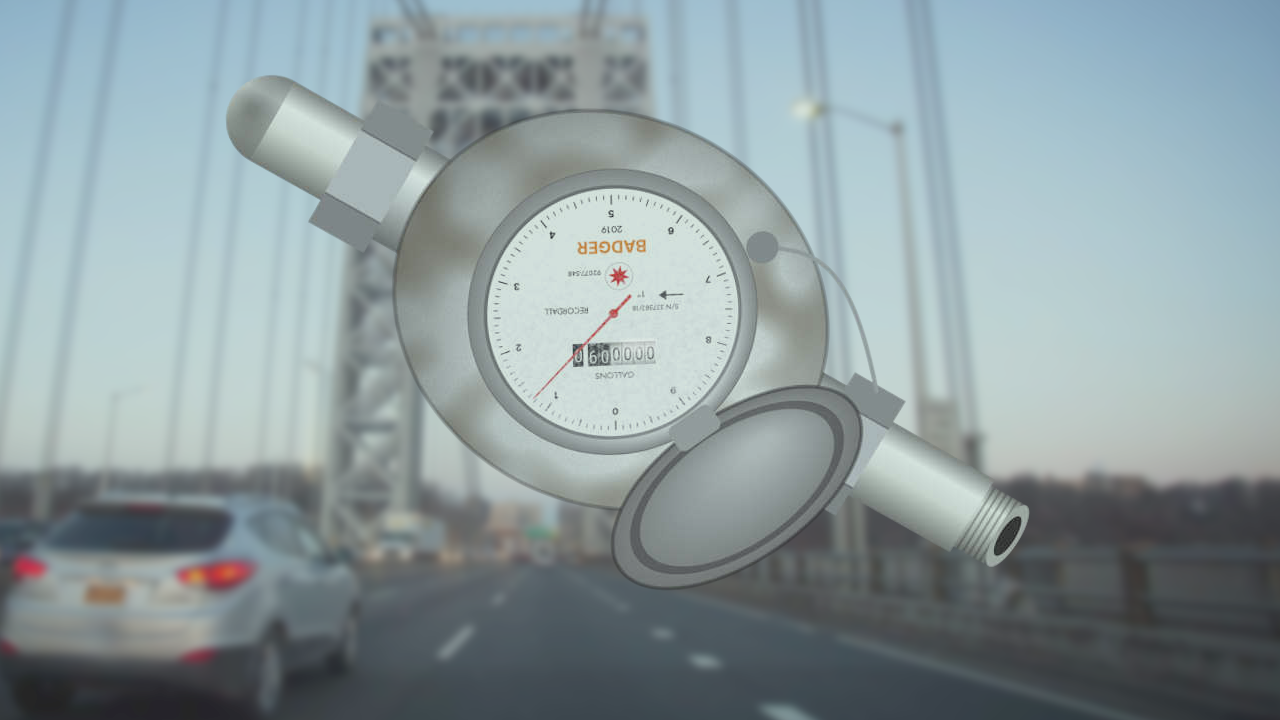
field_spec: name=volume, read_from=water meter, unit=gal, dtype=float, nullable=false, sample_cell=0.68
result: 91.2
